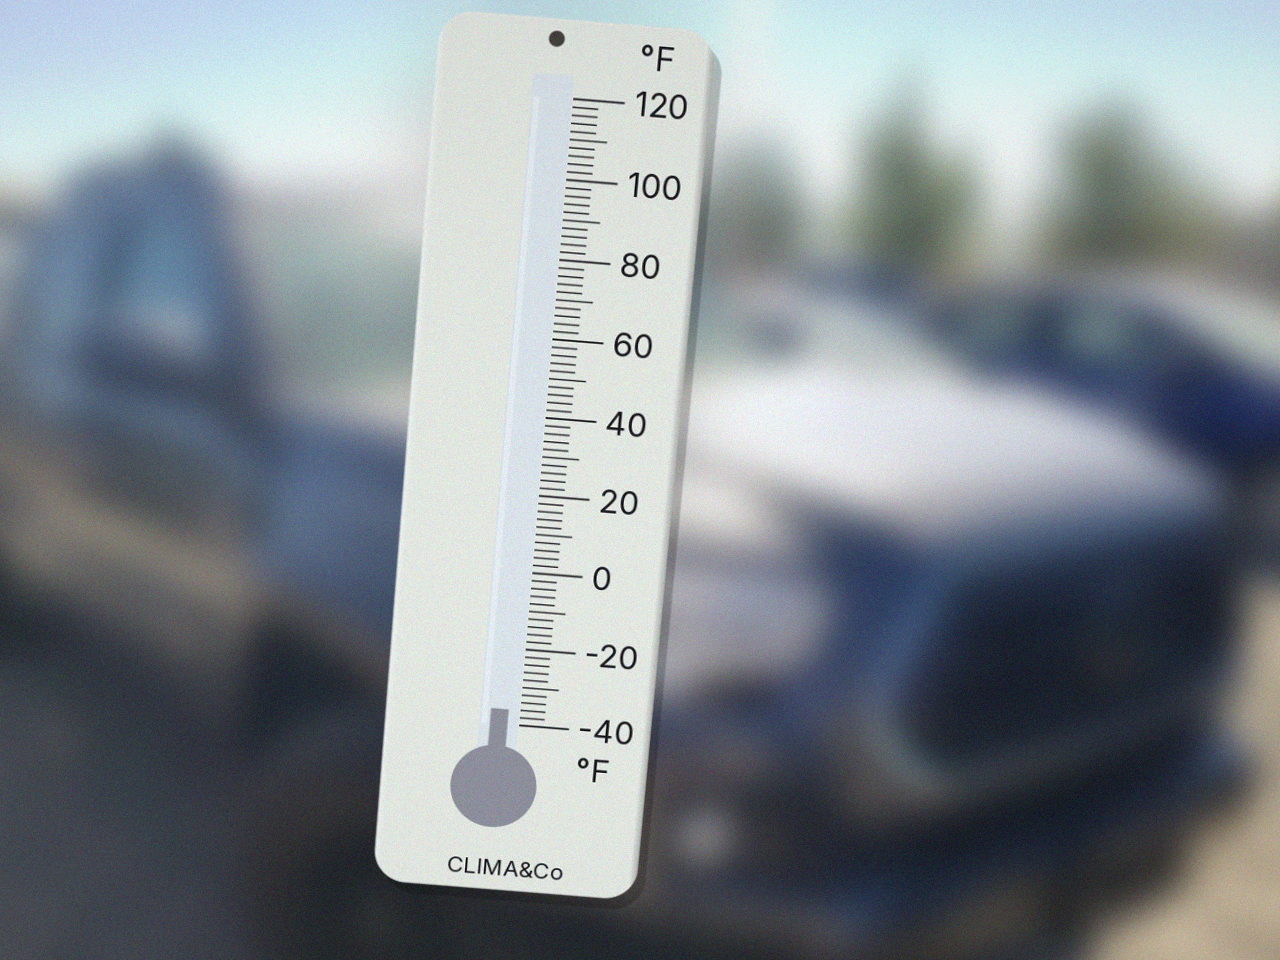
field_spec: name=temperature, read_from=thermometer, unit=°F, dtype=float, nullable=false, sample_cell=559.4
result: -36
